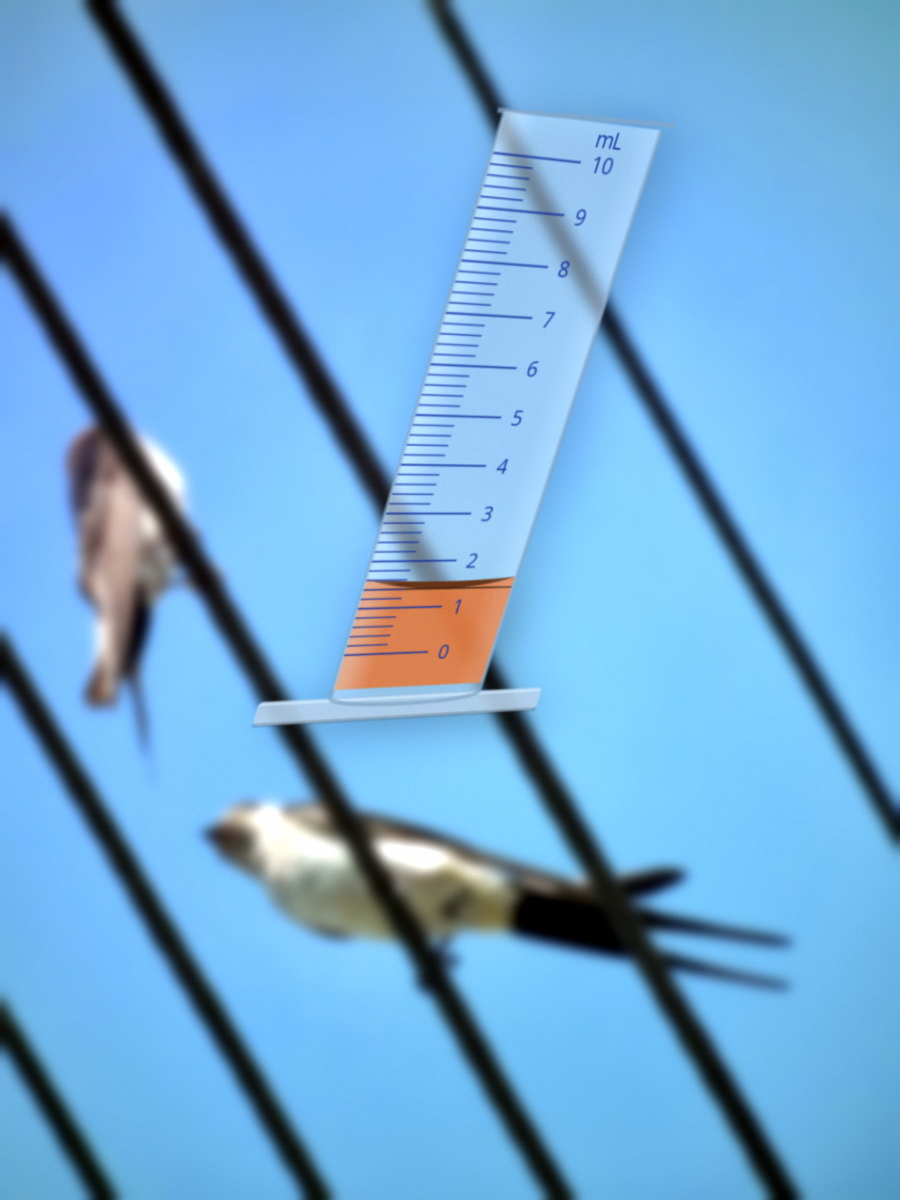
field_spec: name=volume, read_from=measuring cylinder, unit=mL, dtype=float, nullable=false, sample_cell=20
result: 1.4
